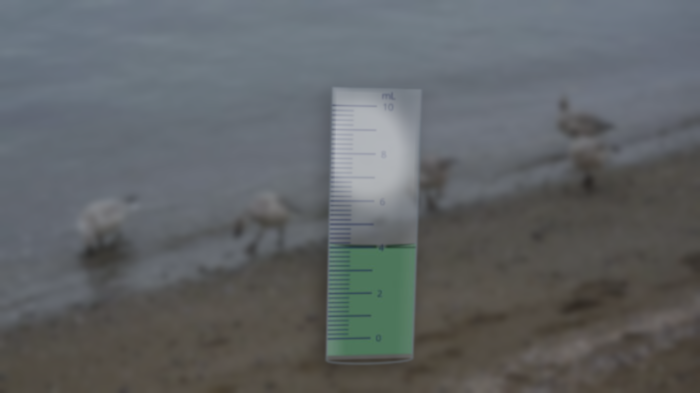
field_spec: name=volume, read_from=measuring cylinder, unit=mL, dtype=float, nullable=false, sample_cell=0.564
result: 4
